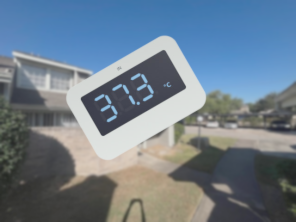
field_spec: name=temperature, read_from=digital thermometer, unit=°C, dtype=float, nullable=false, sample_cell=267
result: 37.3
